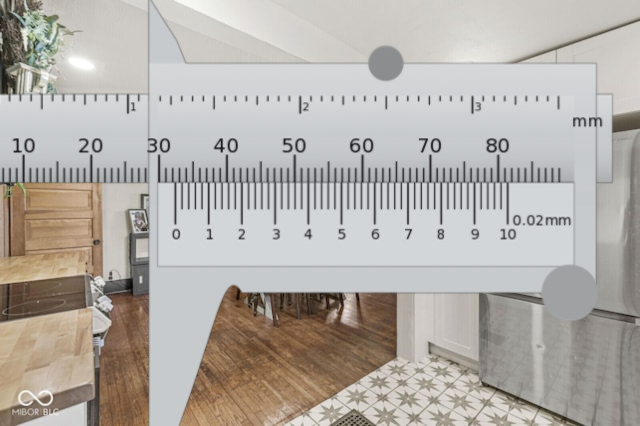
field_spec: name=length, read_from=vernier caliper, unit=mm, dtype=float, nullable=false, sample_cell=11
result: 32.4
